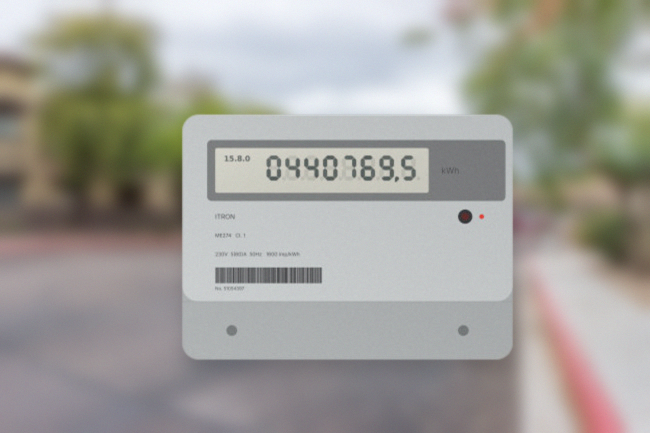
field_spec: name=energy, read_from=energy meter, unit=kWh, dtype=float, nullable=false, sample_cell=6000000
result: 440769.5
